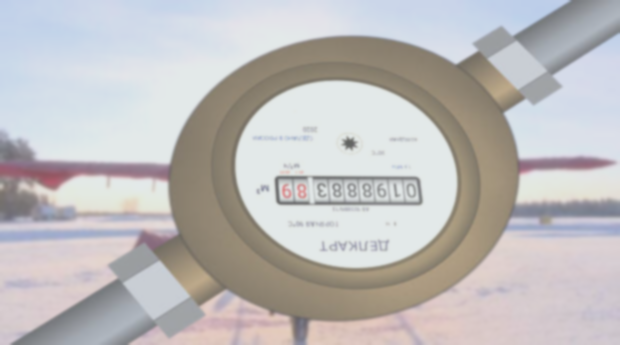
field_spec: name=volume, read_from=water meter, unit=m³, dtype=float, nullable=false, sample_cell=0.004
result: 198883.89
